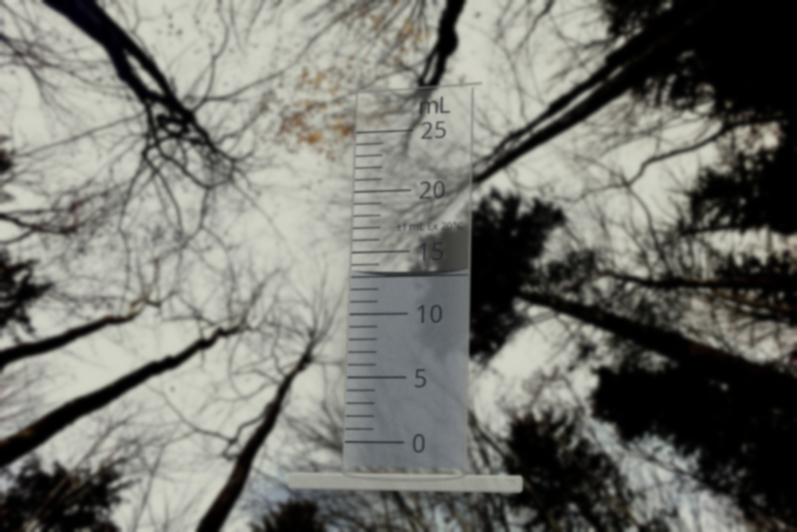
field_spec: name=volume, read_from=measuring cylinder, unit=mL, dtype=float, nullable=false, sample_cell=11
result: 13
